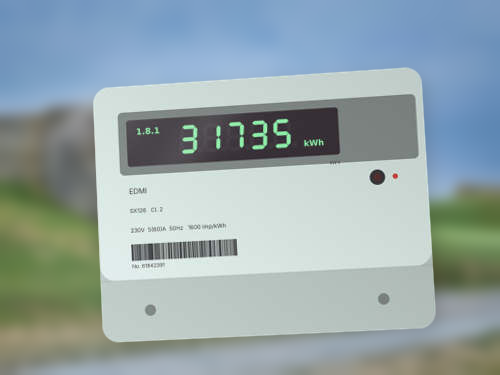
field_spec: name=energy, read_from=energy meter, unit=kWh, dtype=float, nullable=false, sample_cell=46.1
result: 31735
